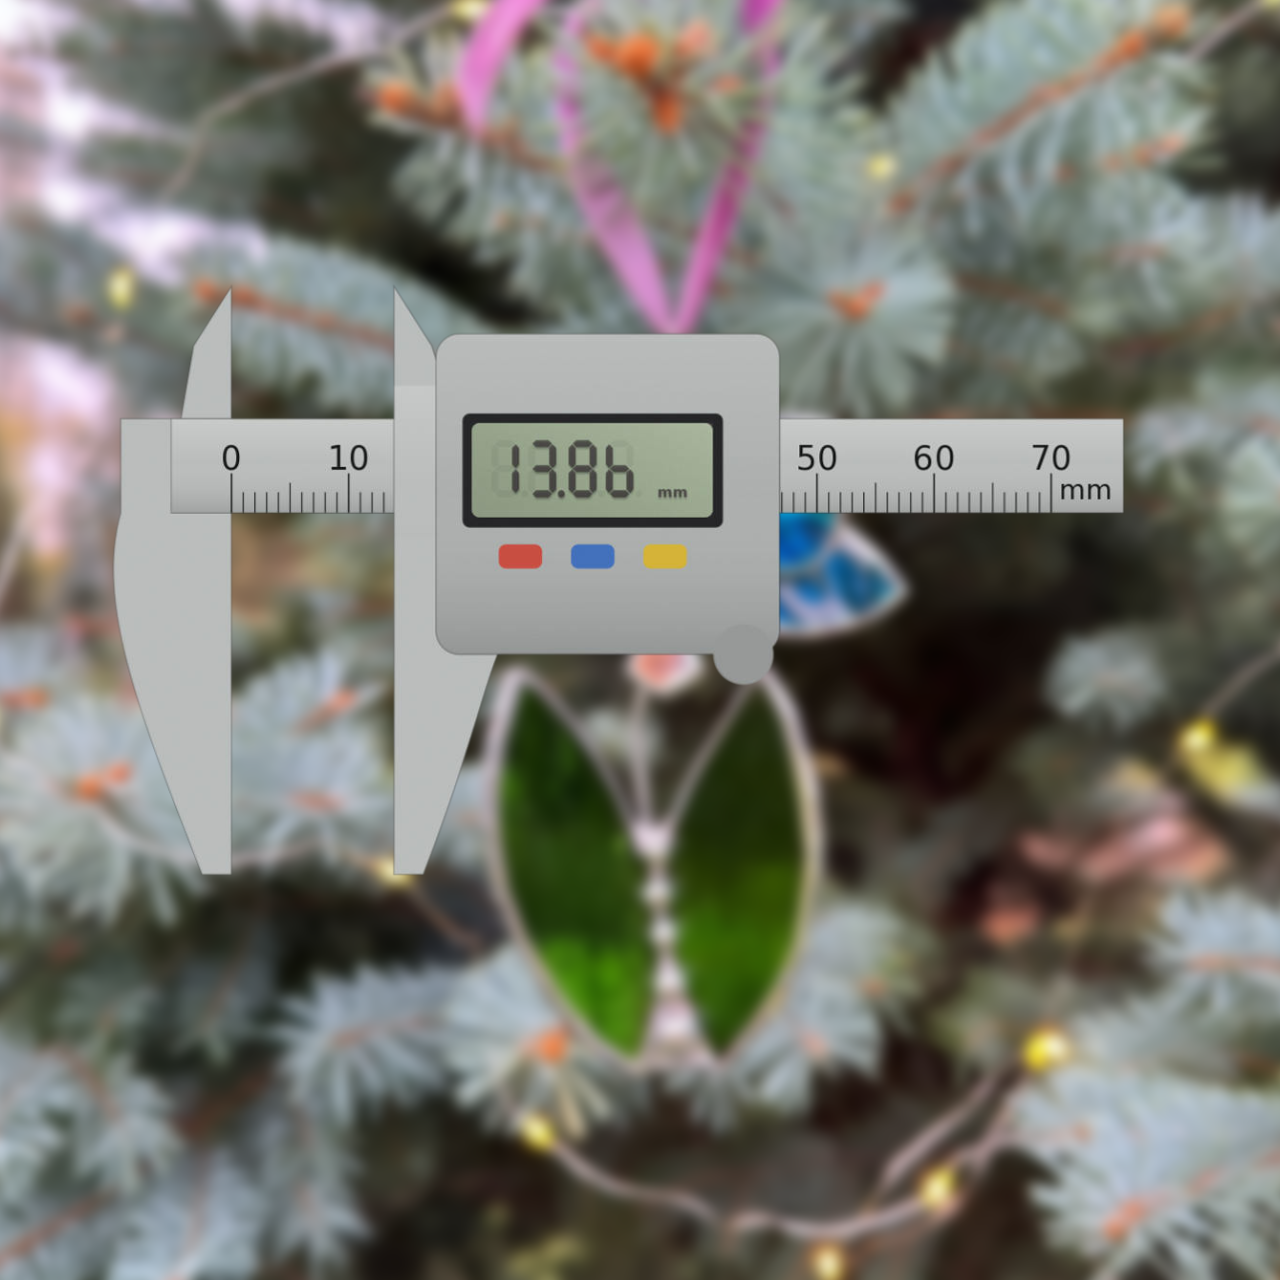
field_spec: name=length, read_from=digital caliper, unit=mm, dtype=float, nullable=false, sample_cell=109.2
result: 13.86
